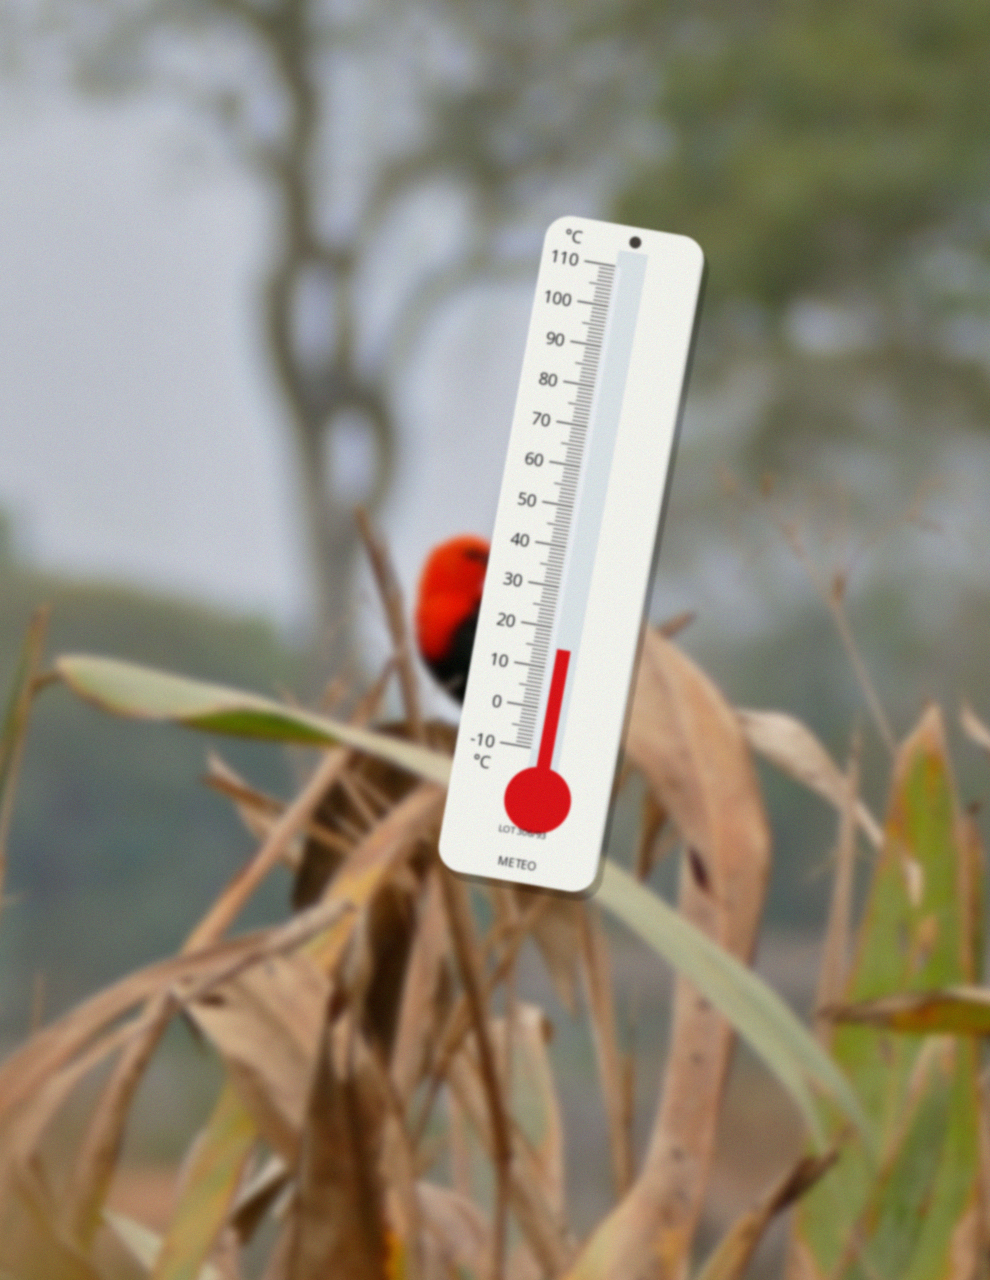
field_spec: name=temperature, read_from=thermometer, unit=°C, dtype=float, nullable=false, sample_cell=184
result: 15
